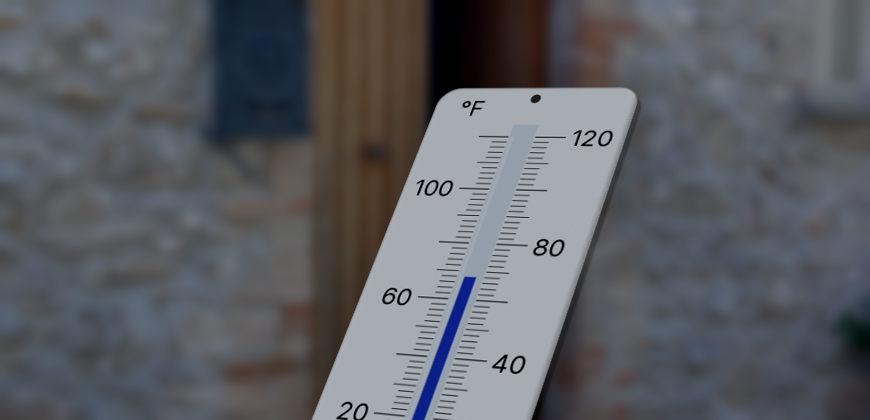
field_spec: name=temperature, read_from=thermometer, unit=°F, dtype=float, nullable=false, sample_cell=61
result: 68
